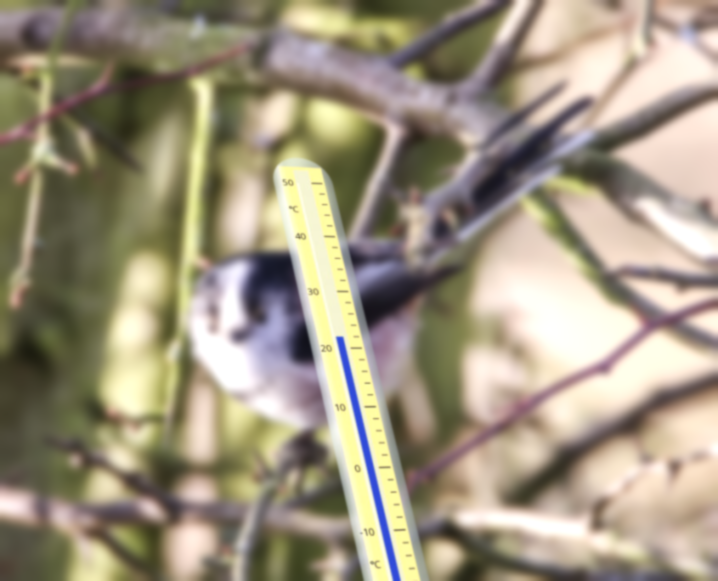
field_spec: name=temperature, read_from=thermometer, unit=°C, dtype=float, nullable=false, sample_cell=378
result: 22
